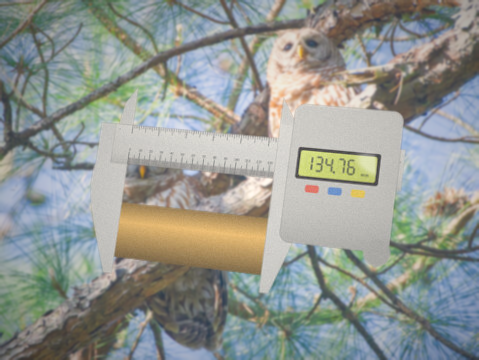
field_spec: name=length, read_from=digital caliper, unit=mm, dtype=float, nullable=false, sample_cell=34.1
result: 134.76
